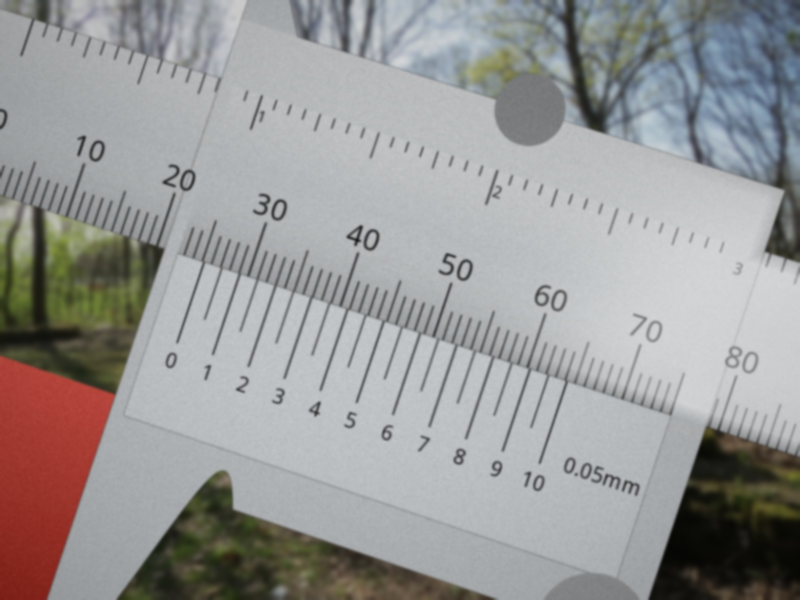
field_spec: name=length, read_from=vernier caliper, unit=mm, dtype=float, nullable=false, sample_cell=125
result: 25.2
